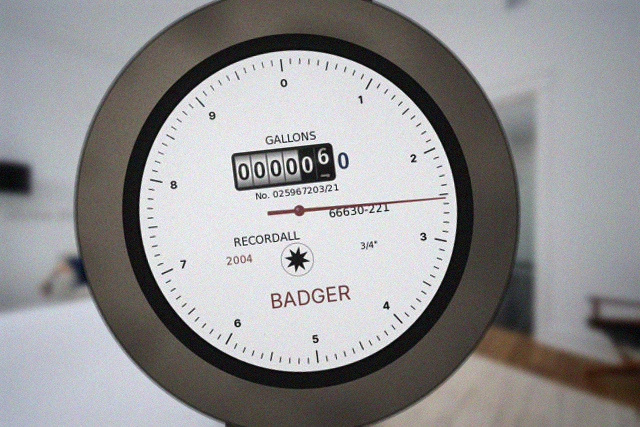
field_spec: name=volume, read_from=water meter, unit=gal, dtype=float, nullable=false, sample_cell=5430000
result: 62.5
